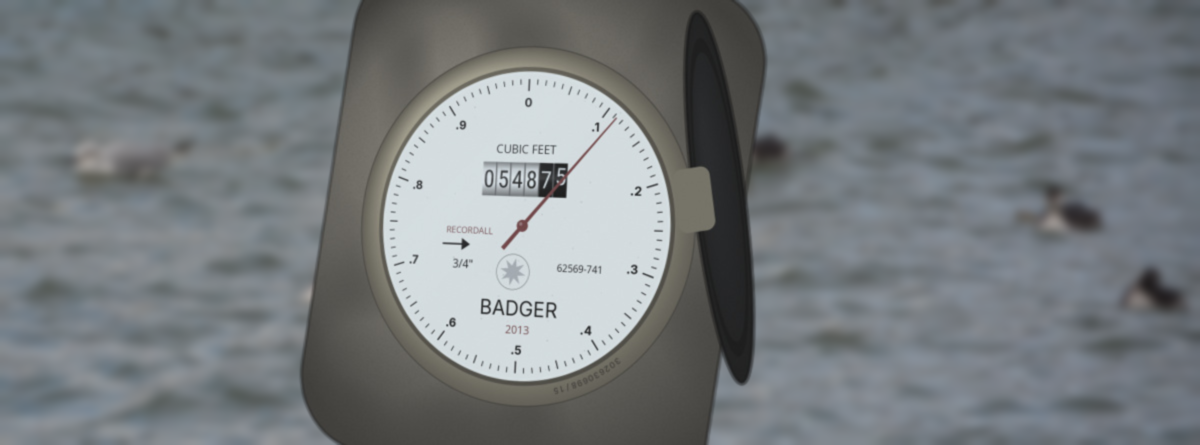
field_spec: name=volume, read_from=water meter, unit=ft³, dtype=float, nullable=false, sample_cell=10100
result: 54875.11
